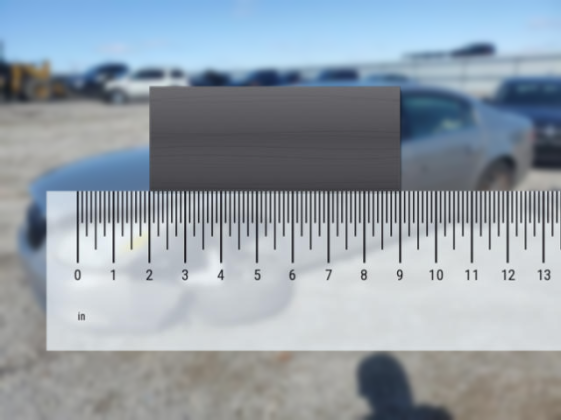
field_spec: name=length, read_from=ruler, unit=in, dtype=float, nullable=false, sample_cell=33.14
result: 7
